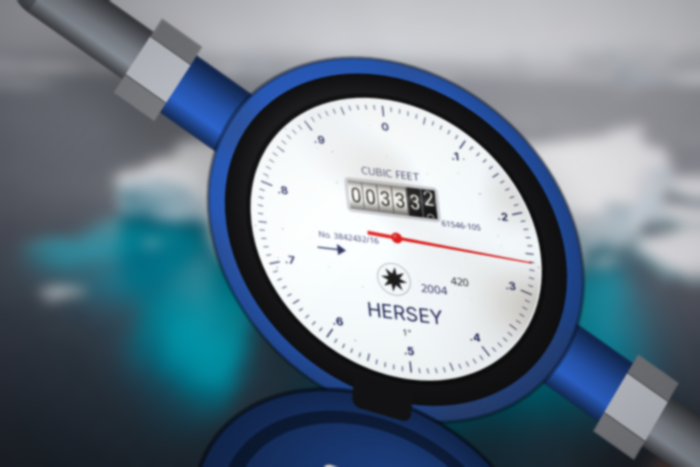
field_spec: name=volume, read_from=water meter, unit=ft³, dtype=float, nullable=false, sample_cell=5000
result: 3332.26
